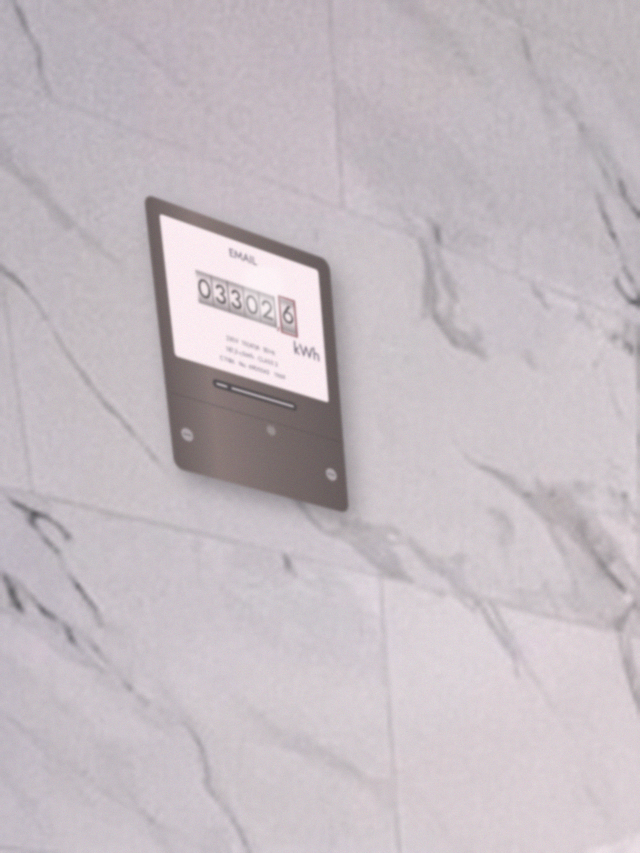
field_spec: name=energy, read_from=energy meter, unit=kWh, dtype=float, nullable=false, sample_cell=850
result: 3302.6
